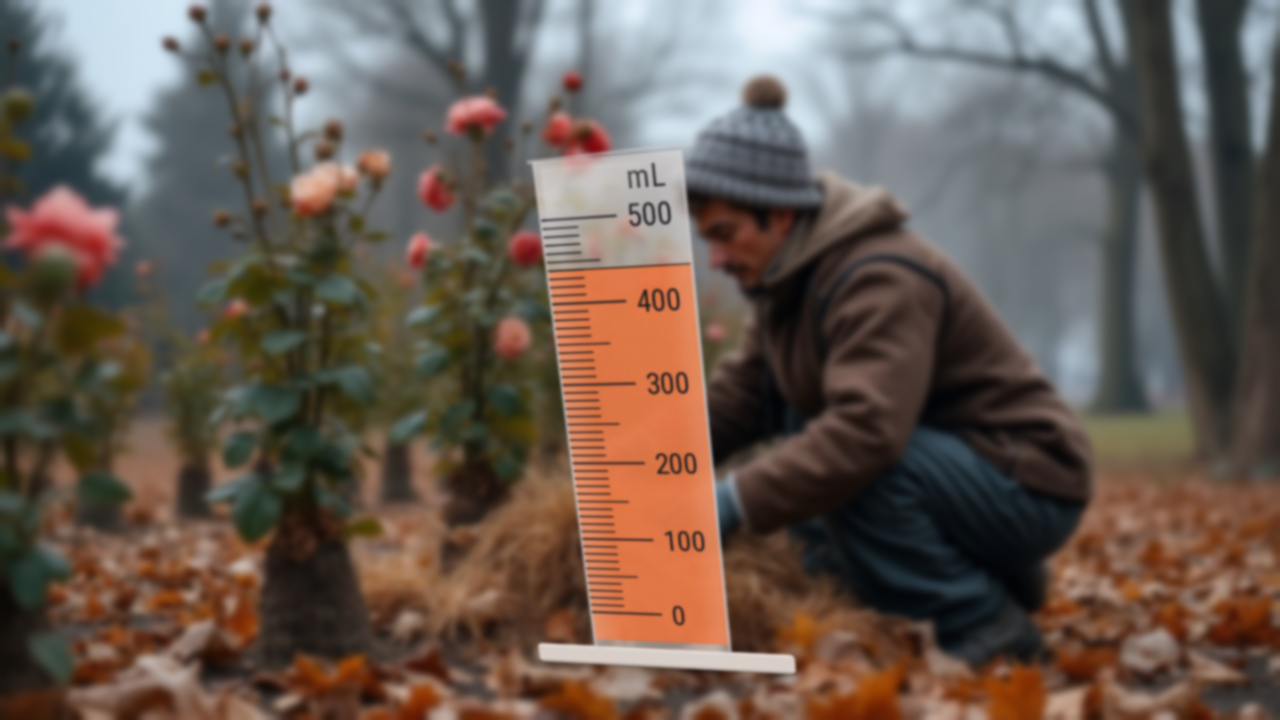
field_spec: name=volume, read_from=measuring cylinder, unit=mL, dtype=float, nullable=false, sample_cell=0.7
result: 440
